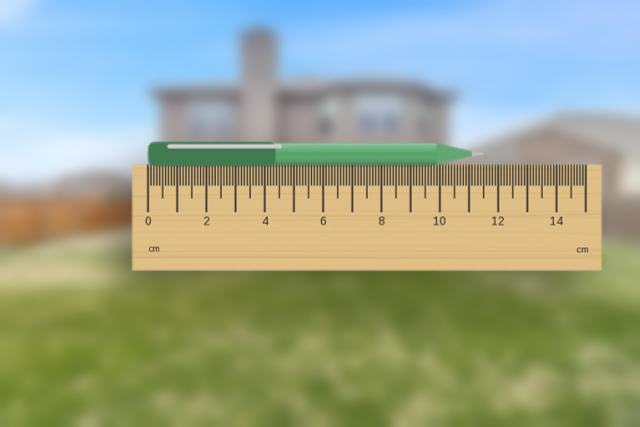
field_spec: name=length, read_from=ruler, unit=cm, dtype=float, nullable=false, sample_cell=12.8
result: 11.5
